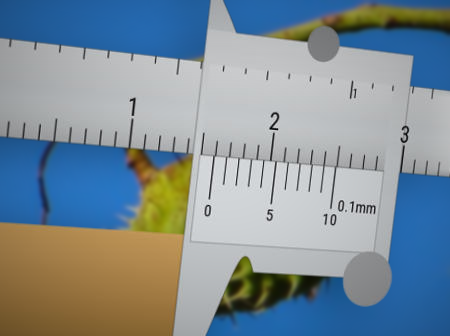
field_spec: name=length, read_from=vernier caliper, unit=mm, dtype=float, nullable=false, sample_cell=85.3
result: 15.9
